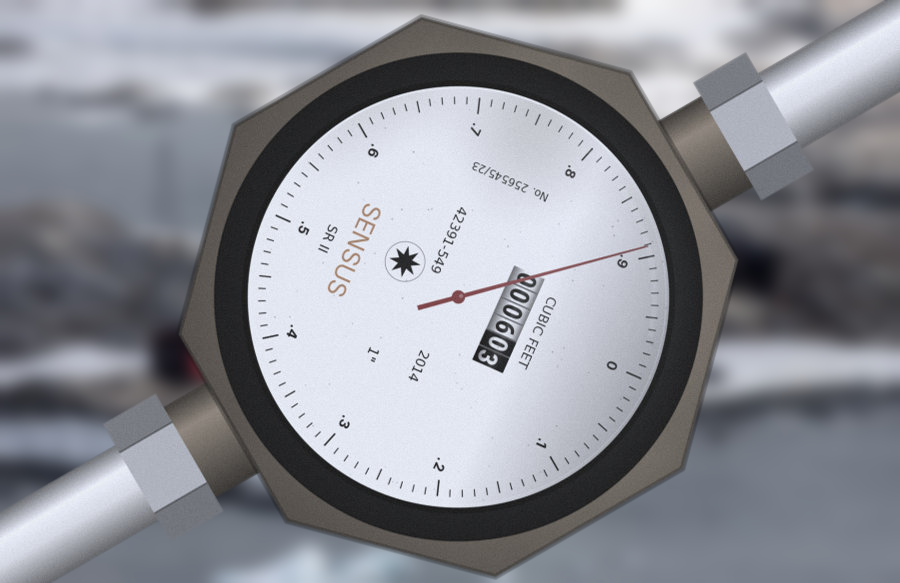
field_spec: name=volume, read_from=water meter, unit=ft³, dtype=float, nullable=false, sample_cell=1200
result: 602.89
